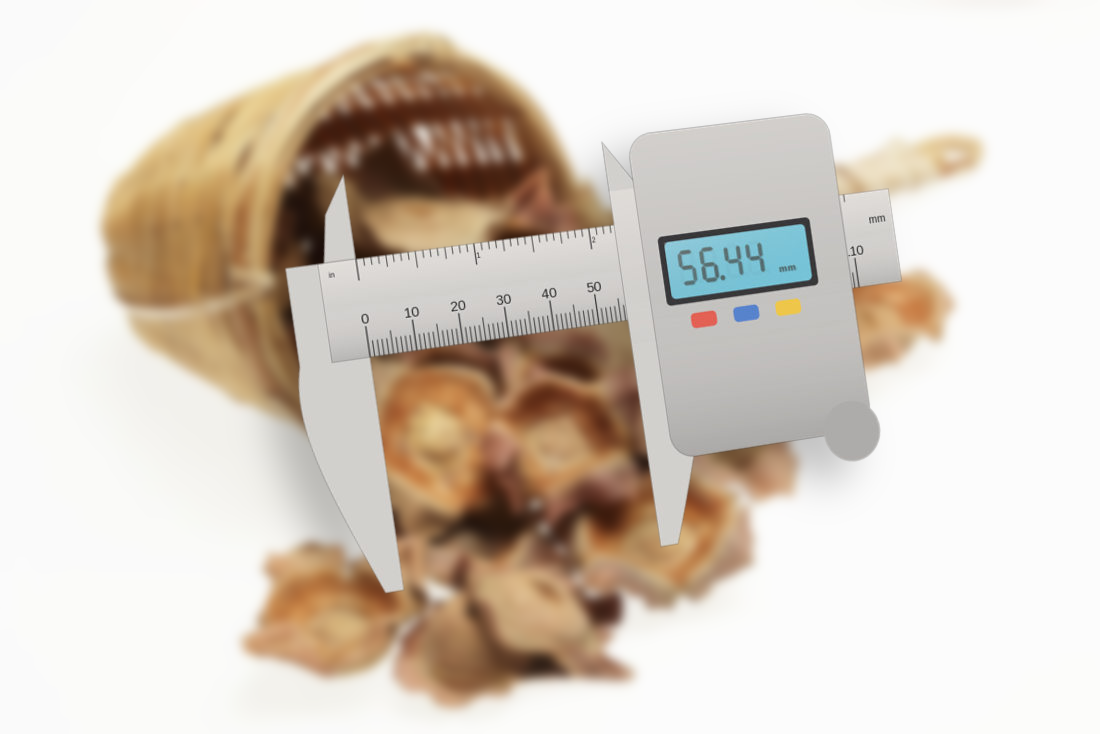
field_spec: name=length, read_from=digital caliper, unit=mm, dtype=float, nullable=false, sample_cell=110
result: 56.44
